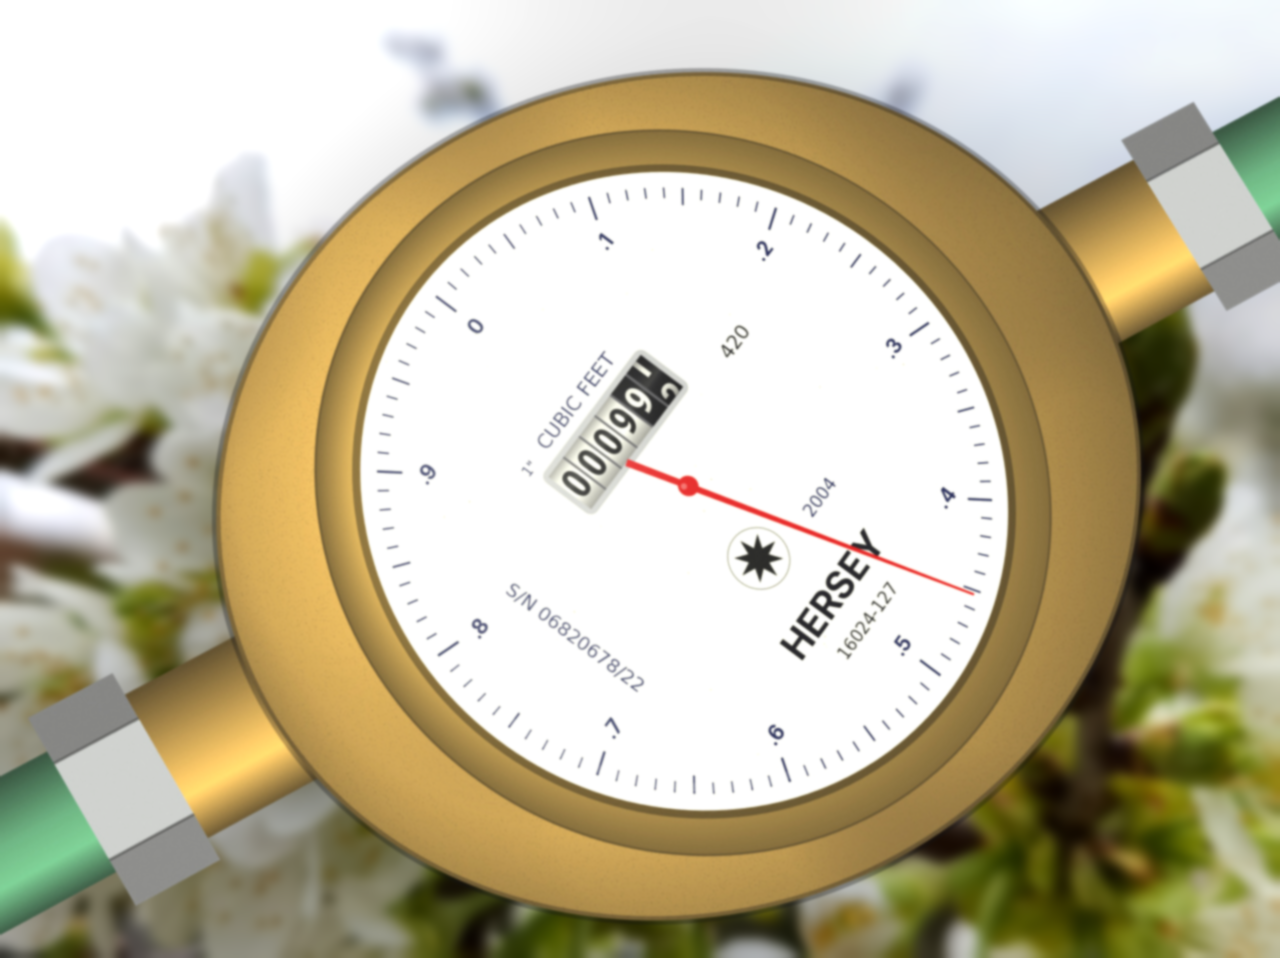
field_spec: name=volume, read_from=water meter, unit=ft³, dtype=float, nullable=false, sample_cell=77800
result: 991.45
